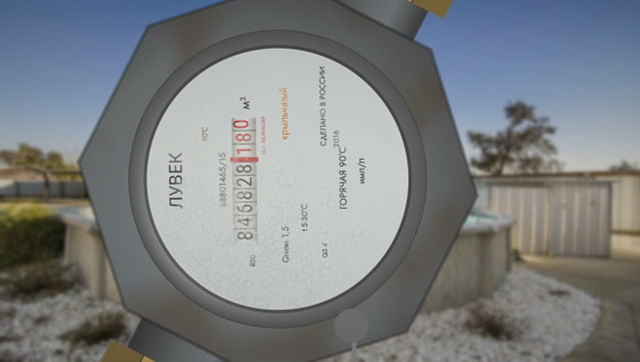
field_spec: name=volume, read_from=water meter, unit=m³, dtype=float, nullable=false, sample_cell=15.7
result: 846828.180
